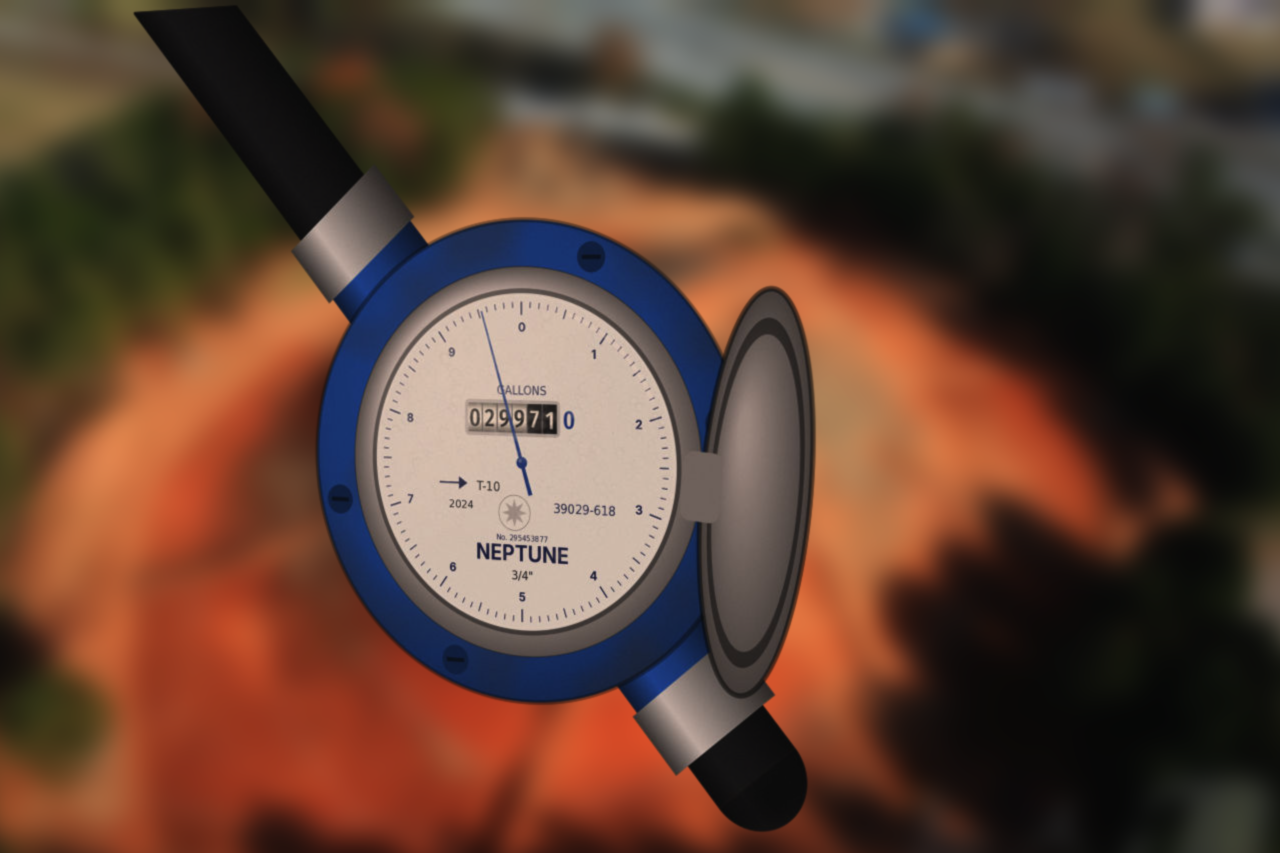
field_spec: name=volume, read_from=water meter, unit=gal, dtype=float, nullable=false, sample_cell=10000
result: 299709.5
